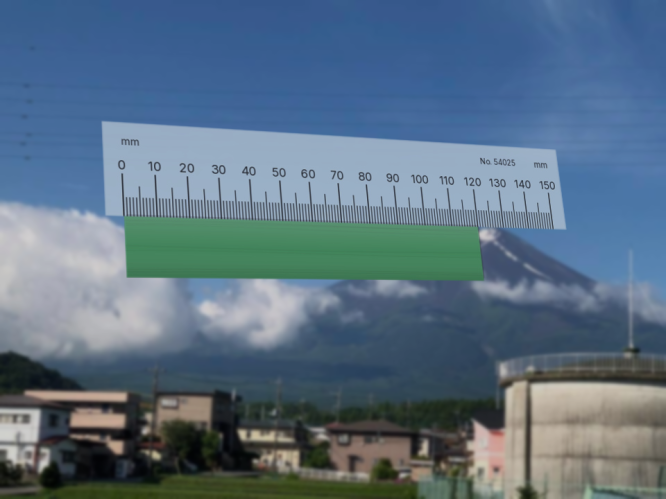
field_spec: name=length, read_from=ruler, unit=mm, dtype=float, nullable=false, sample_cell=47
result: 120
